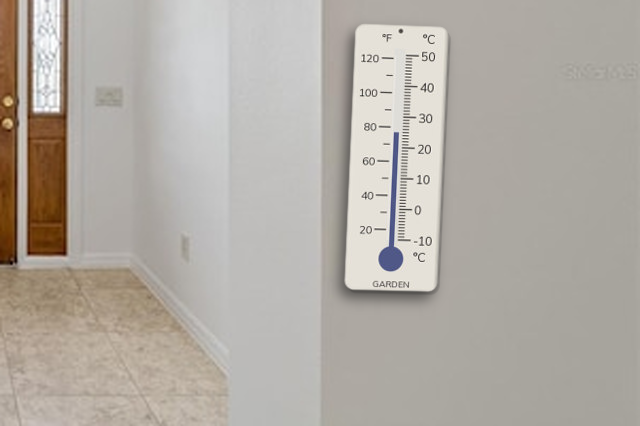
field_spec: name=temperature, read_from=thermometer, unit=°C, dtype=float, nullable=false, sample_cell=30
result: 25
